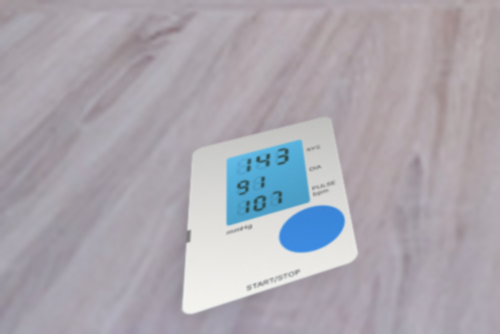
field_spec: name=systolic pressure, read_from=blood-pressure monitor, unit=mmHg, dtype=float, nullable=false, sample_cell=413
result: 143
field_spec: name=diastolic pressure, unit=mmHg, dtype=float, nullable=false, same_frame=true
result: 91
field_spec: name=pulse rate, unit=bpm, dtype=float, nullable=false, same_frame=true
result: 107
